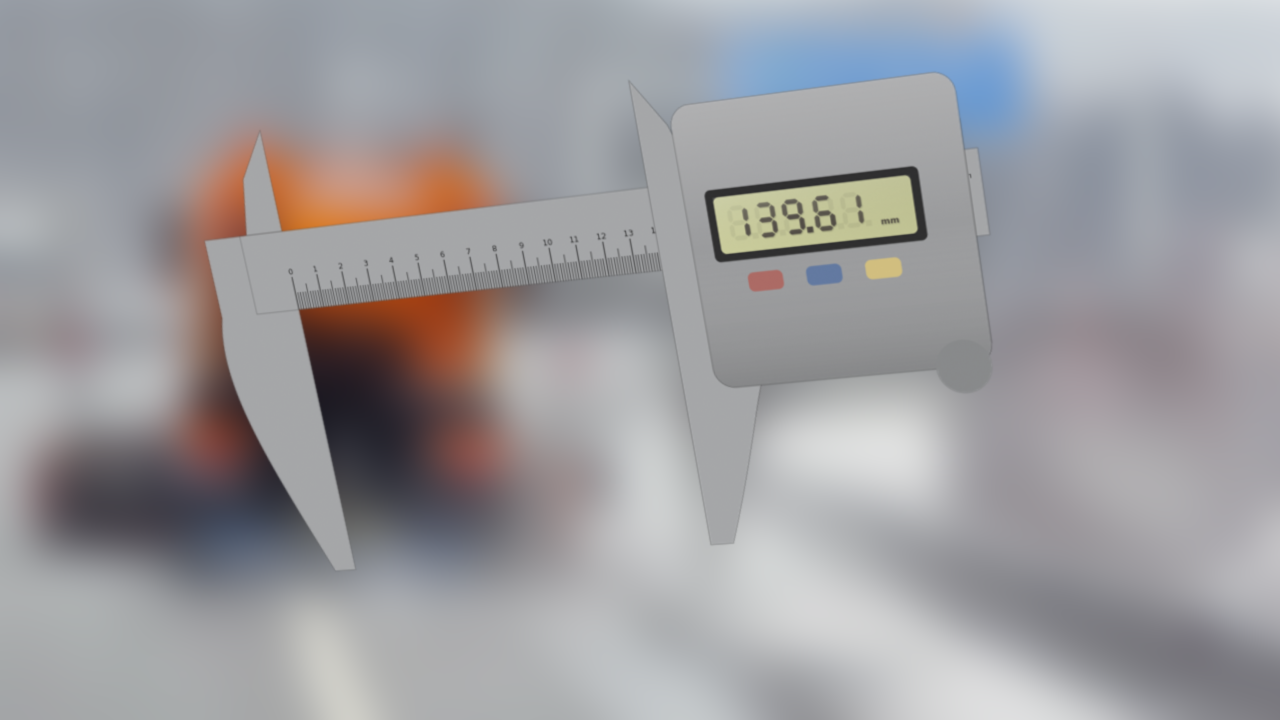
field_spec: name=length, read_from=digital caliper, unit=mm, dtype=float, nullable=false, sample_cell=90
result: 139.61
